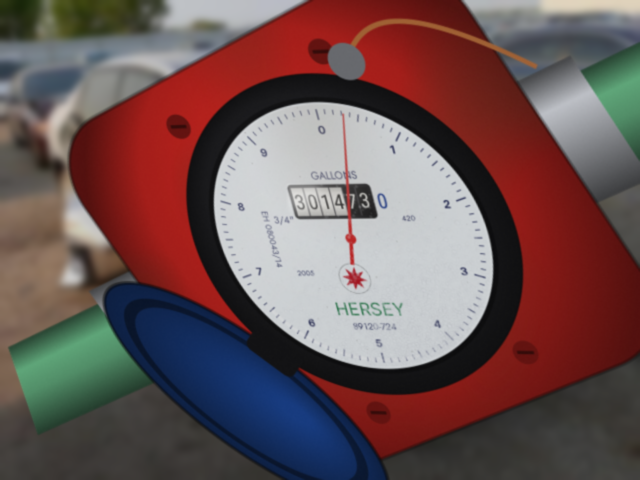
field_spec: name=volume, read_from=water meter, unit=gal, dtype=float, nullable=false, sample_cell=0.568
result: 3014730.3
